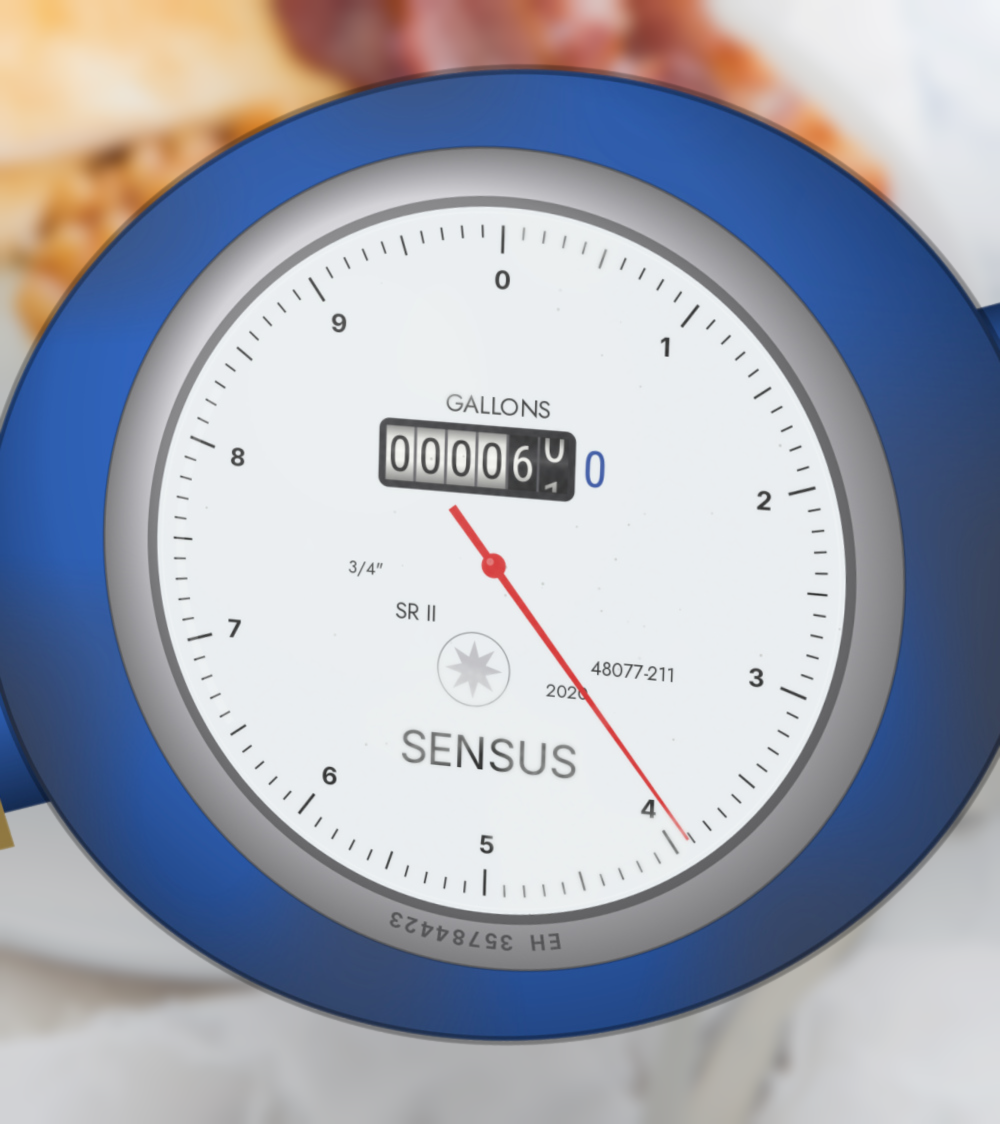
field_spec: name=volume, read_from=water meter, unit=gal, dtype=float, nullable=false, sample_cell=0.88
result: 603.9
